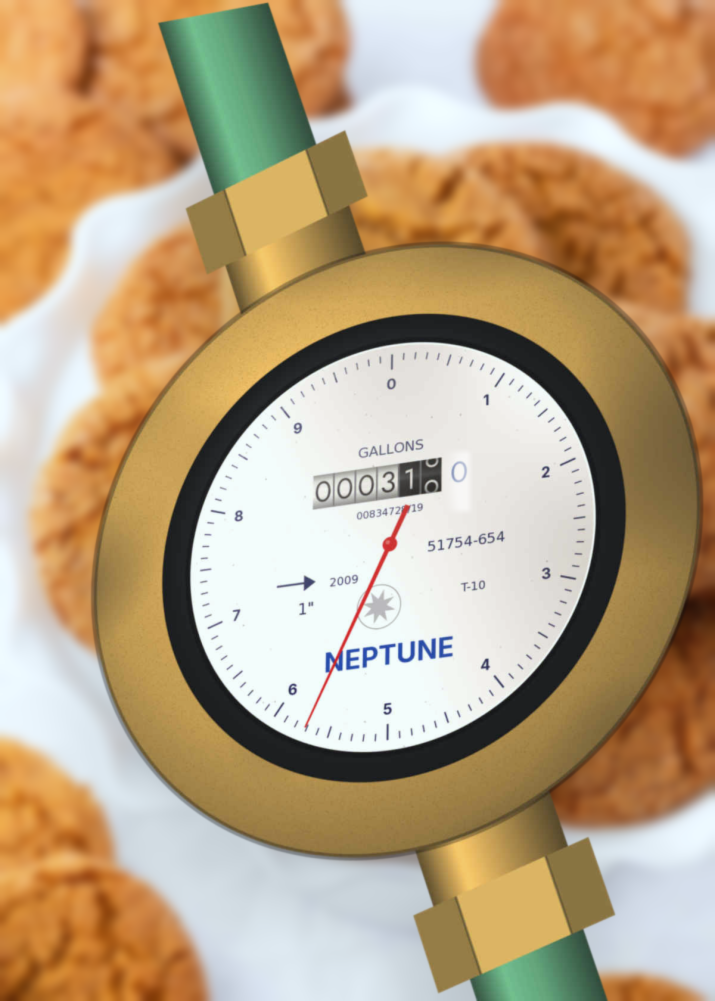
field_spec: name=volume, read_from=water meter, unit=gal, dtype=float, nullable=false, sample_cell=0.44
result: 3185.7
